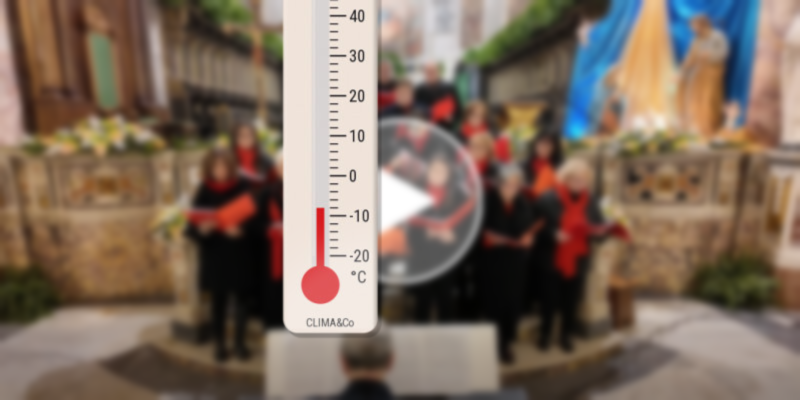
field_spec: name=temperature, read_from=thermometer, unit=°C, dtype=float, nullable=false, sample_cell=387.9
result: -8
